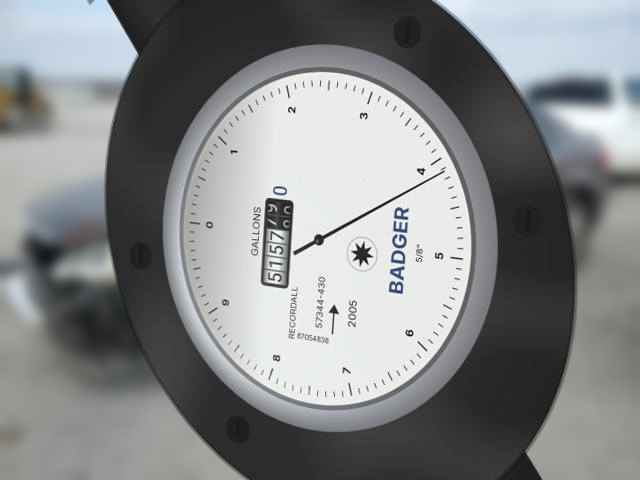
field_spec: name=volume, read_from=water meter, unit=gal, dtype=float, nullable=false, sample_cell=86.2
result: 5157794.1
